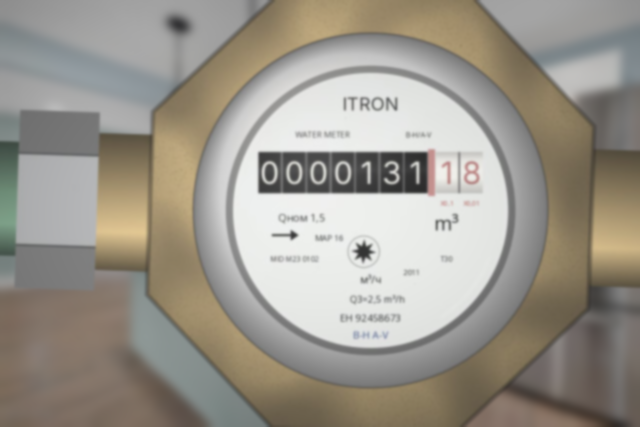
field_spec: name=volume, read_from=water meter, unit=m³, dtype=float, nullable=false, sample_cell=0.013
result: 131.18
